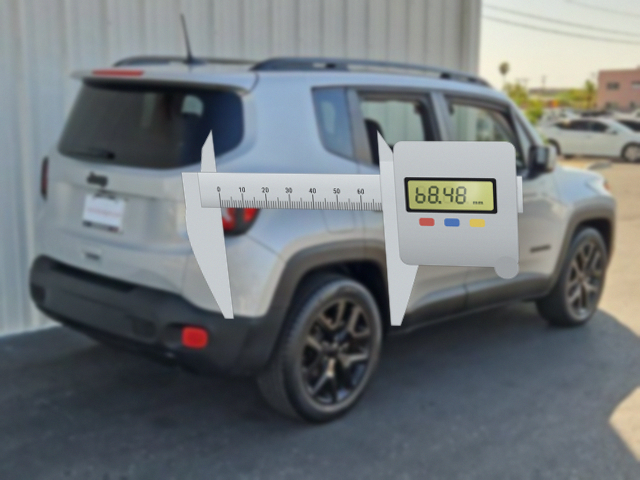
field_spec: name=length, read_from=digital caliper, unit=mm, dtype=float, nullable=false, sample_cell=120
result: 68.48
